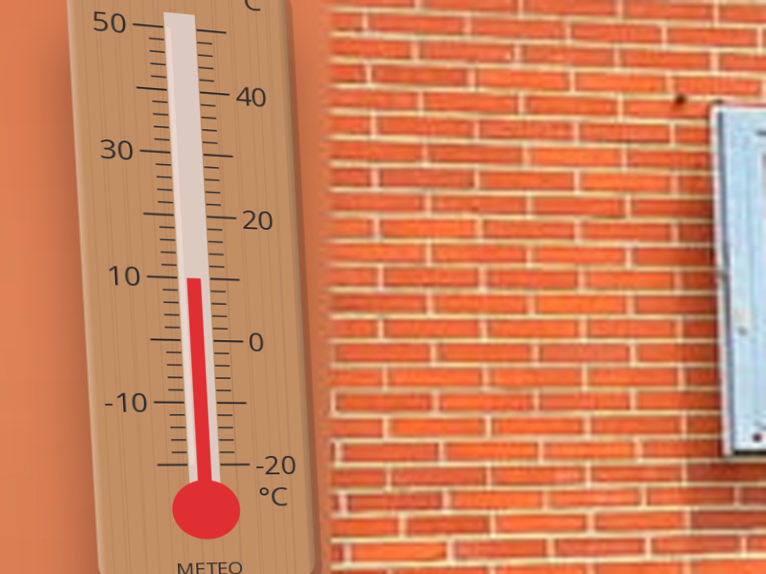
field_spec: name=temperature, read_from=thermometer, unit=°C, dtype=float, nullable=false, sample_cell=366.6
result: 10
